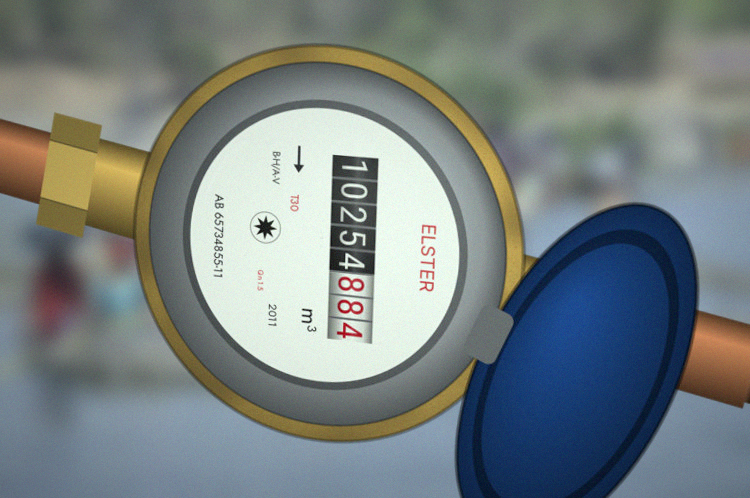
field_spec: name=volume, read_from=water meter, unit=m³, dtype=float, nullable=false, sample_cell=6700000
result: 10254.884
